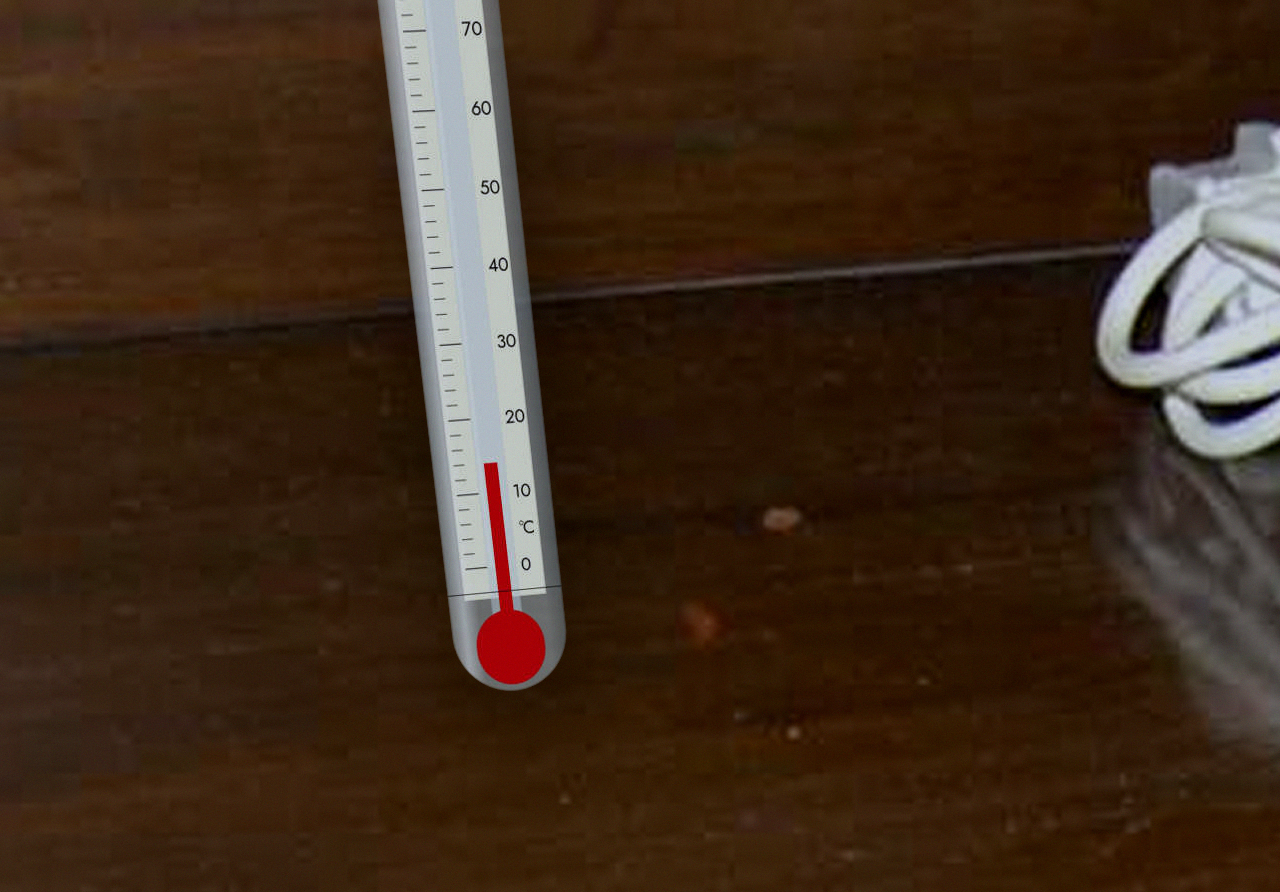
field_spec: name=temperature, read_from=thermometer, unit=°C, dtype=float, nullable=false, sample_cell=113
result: 14
